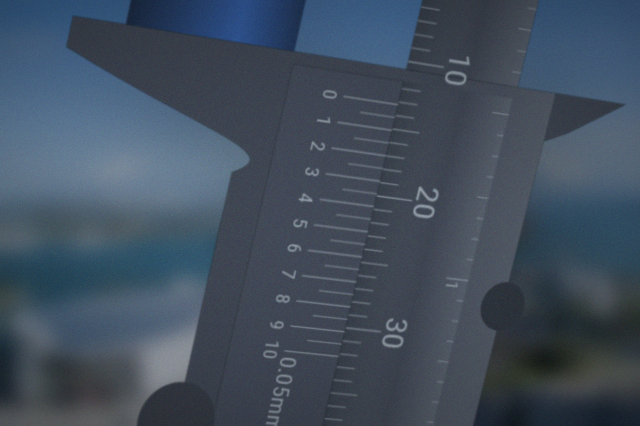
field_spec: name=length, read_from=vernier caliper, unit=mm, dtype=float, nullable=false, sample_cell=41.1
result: 13.2
